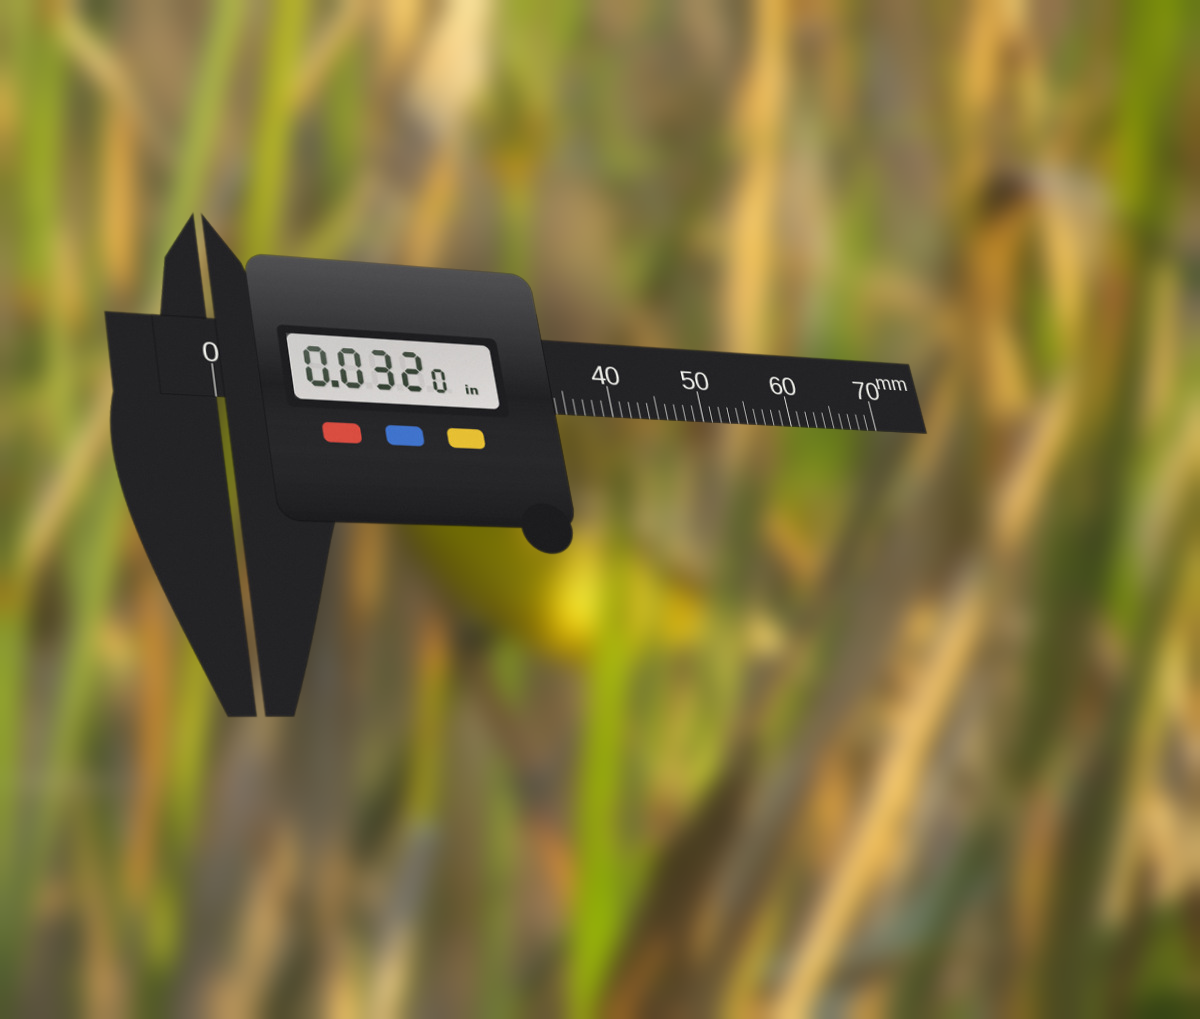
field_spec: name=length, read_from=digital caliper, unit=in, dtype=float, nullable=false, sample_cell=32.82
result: 0.0320
